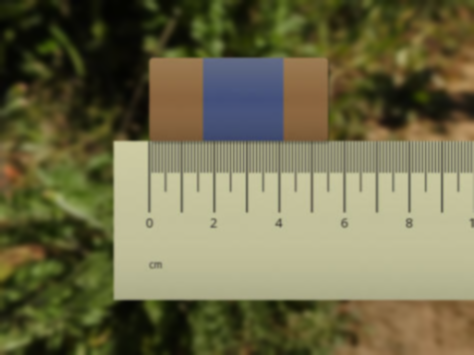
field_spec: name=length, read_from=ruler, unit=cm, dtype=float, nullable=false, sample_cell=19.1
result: 5.5
